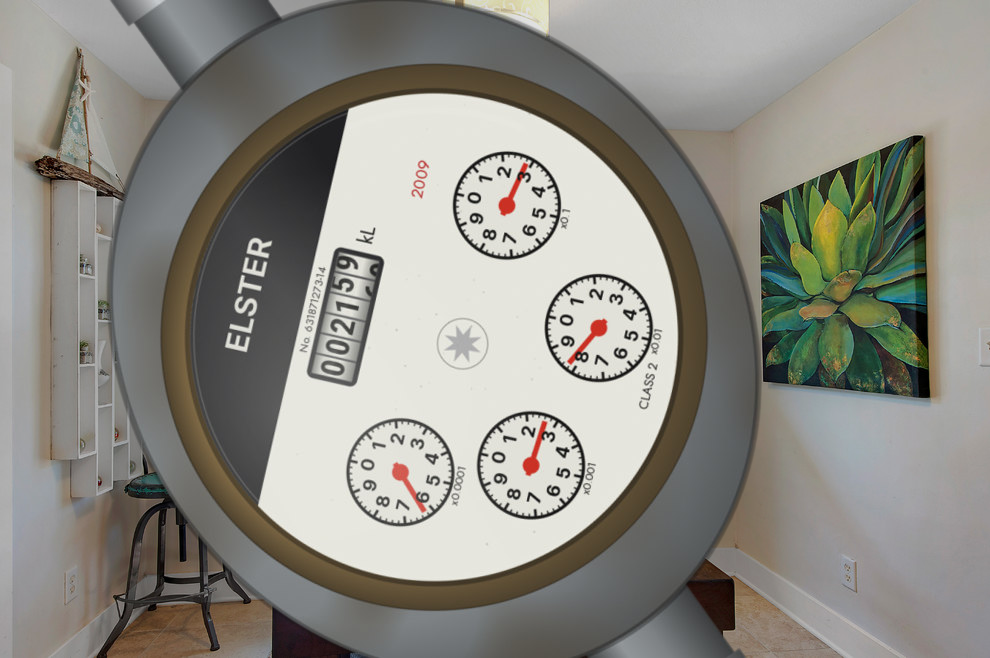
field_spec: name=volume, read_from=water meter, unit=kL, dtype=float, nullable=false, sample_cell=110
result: 2159.2826
